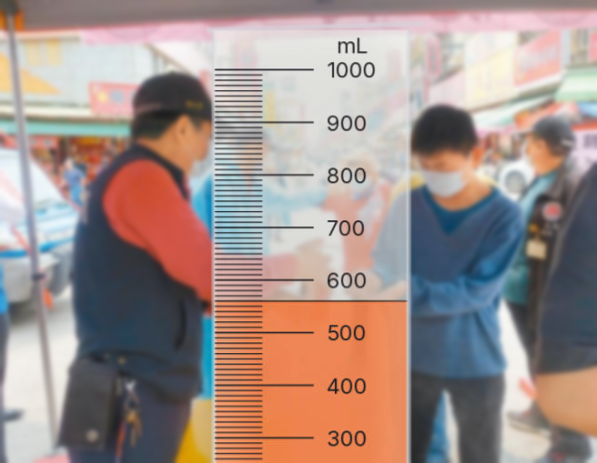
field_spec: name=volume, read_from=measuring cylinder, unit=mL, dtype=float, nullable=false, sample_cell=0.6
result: 560
